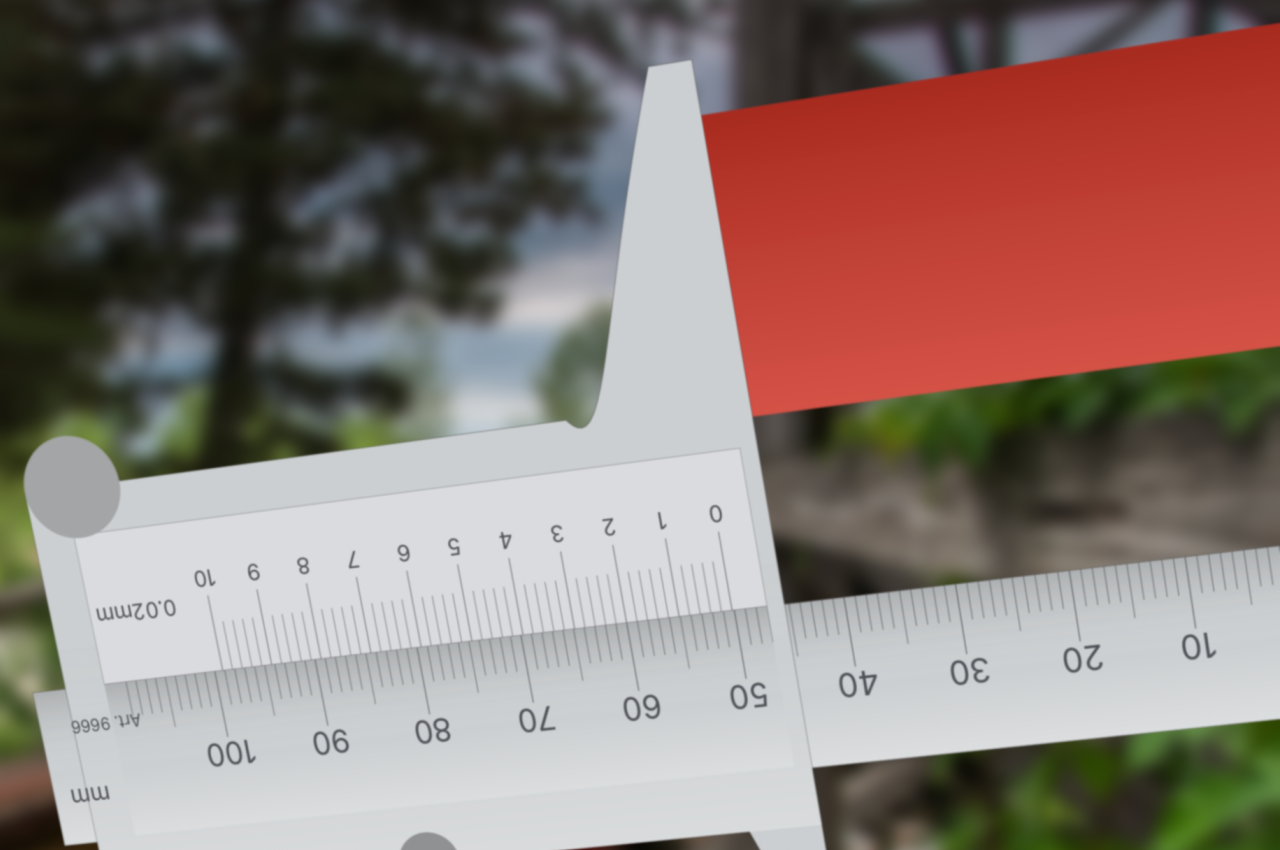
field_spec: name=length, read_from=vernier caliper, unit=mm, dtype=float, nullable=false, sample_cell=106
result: 50.2
